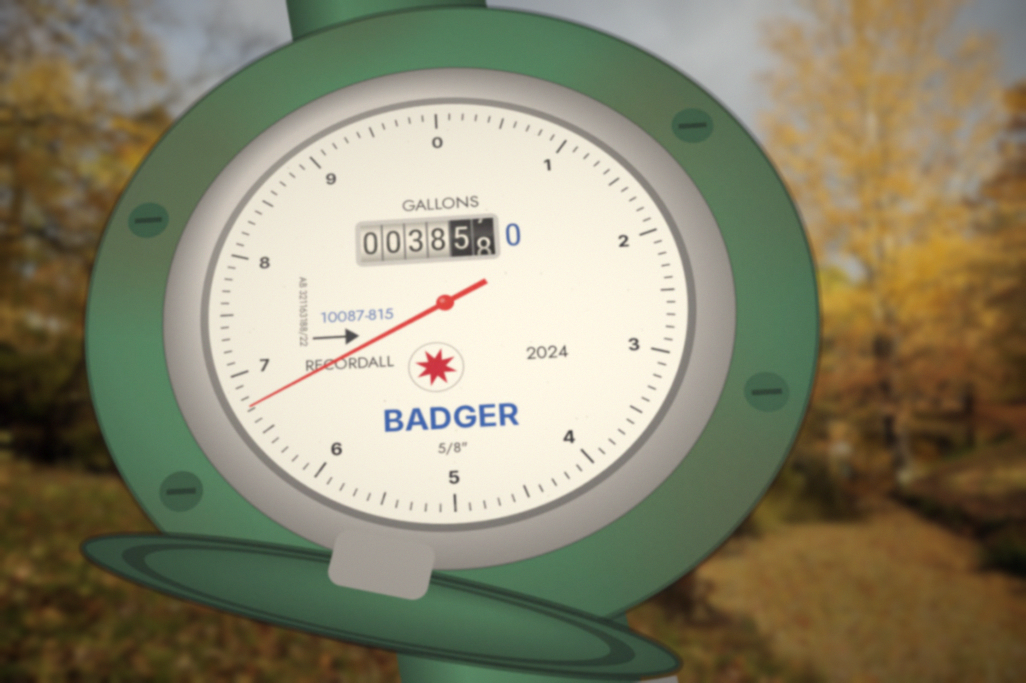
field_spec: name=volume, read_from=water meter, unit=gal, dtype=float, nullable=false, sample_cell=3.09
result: 38576.7
